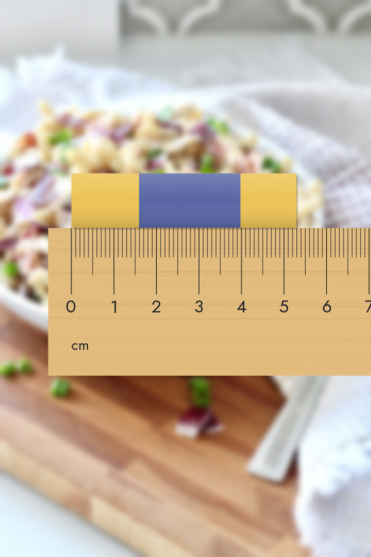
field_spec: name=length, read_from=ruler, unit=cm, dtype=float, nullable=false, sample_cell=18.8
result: 5.3
